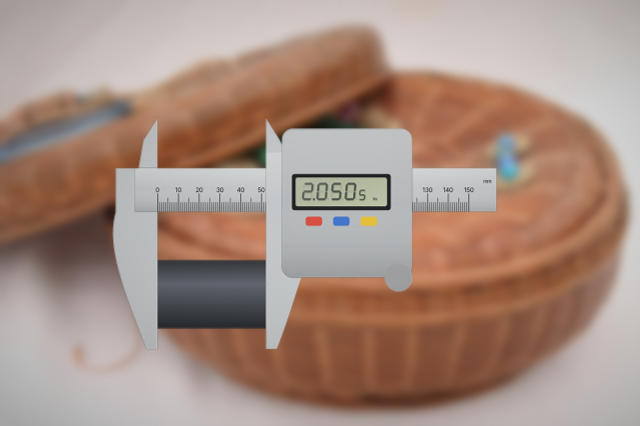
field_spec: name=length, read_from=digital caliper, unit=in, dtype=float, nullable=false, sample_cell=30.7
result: 2.0505
